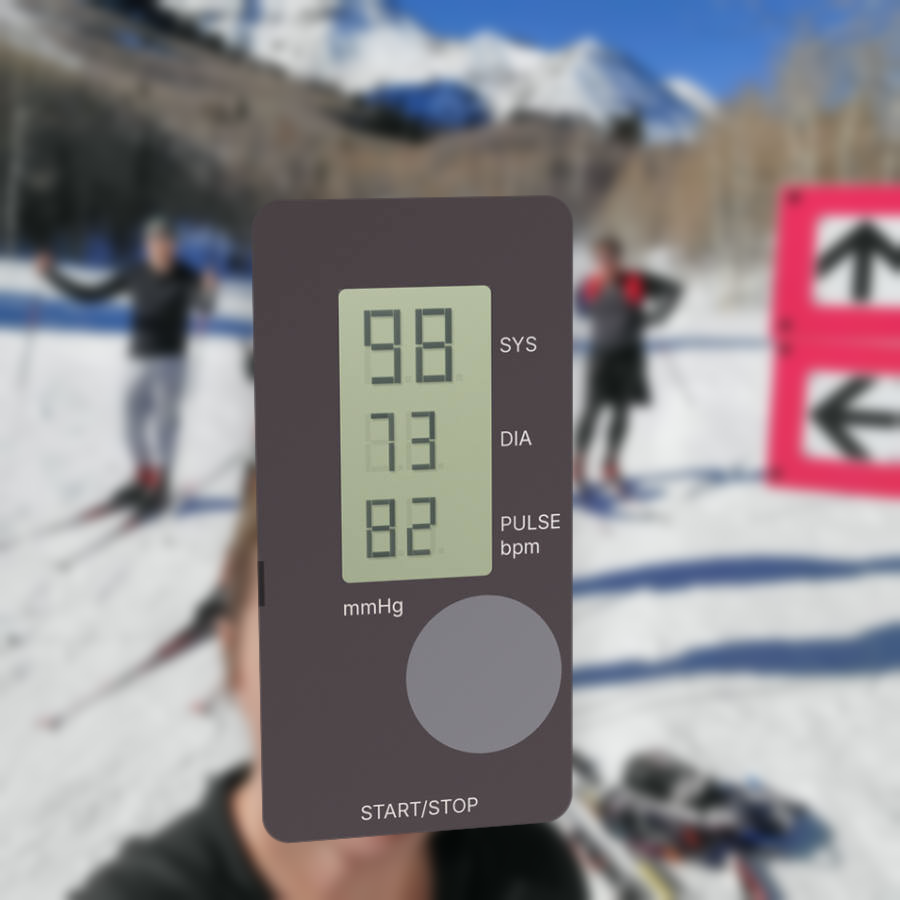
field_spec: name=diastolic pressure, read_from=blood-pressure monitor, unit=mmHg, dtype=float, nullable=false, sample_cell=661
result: 73
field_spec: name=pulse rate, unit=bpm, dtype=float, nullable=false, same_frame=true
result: 82
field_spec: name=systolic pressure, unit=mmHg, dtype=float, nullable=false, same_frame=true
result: 98
